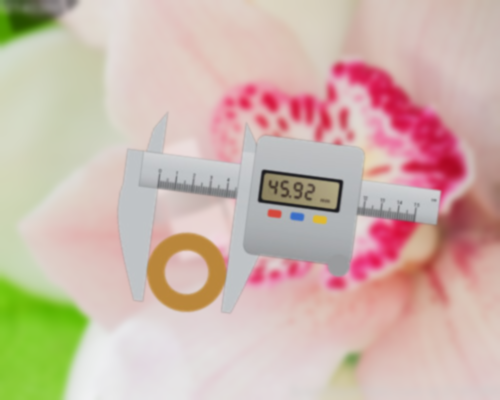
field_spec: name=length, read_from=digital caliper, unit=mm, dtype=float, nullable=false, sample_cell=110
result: 45.92
